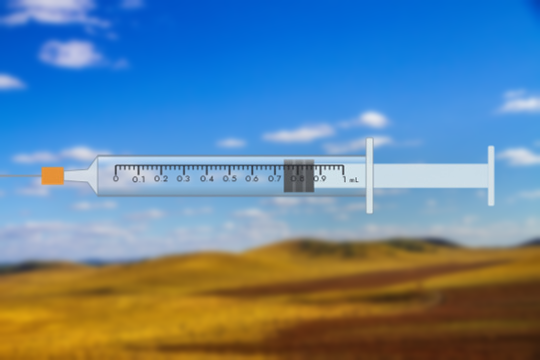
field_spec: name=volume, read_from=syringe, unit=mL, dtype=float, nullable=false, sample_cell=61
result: 0.74
